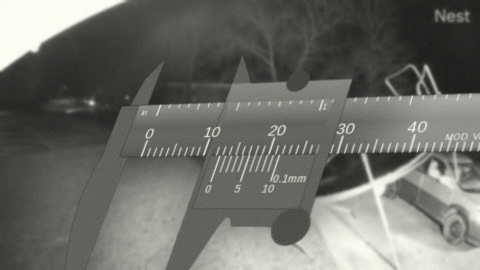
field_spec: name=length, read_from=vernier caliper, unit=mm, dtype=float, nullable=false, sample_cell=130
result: 12.6
